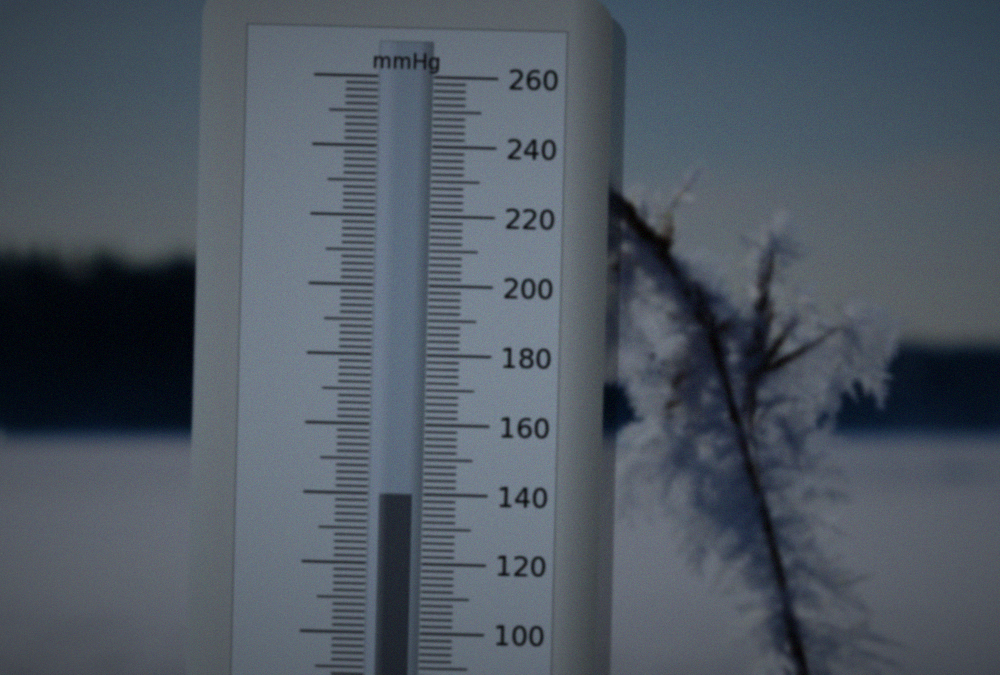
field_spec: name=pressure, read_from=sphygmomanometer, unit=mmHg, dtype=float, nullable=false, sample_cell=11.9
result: 140
